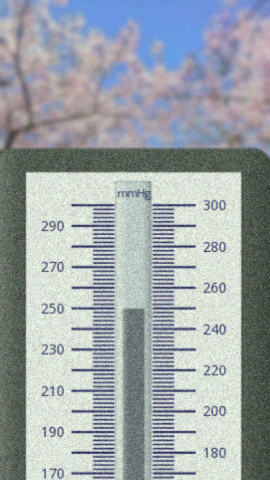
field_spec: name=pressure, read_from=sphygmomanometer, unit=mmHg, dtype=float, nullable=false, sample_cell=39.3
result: 250
